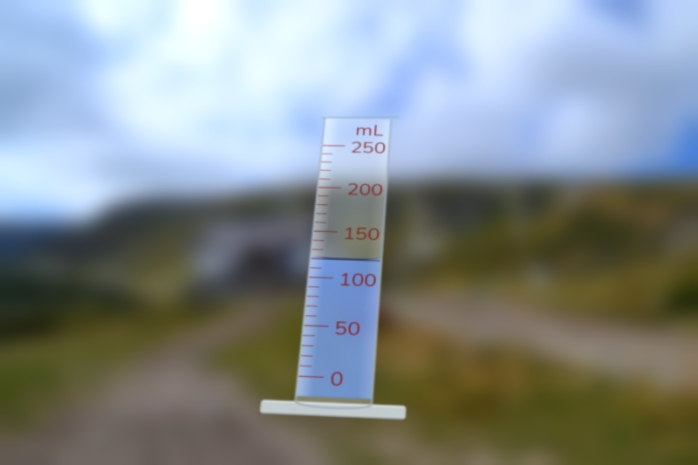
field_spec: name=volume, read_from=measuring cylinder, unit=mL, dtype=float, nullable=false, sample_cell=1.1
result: 120
